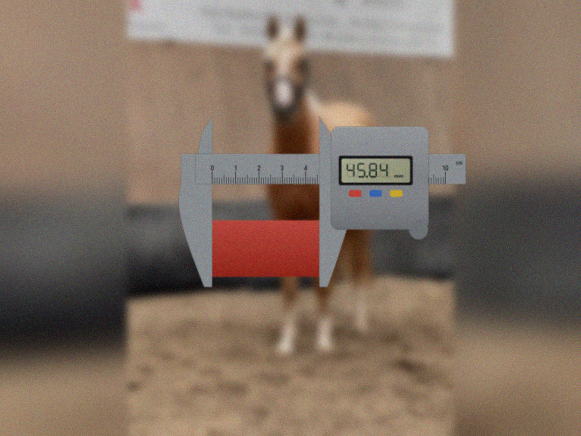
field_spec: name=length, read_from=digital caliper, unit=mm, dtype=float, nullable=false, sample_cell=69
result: 45.84
